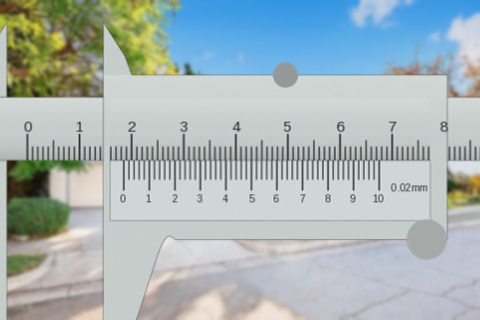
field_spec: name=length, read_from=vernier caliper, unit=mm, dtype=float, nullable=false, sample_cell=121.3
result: 18.5
